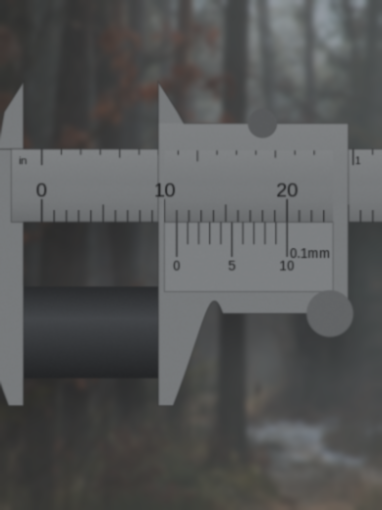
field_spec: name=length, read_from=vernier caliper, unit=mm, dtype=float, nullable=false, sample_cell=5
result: 11.0
